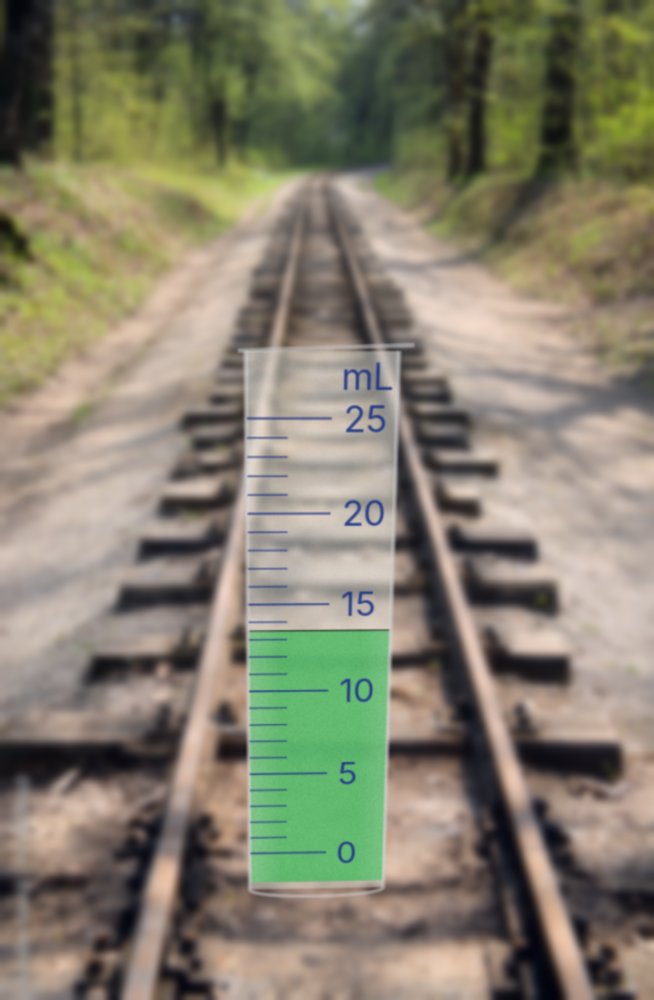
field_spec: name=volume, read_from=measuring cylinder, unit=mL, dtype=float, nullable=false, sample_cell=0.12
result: 13.5
